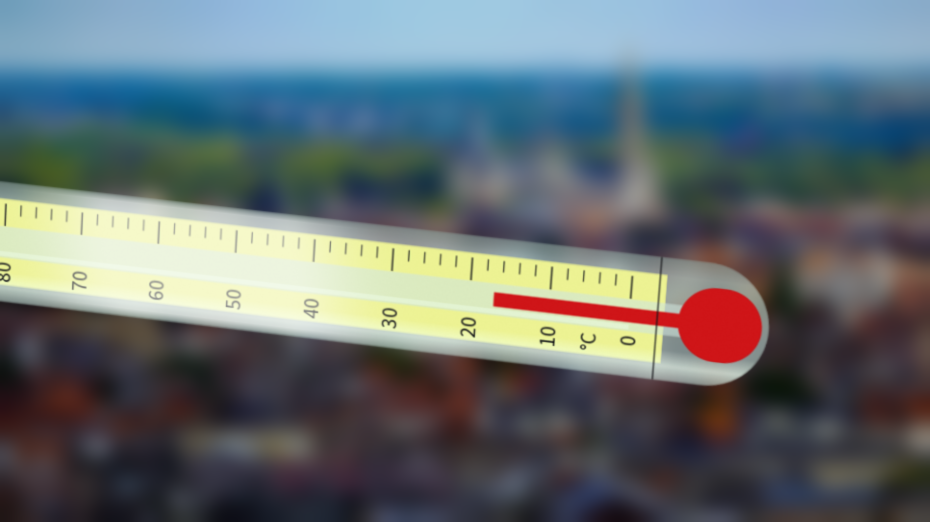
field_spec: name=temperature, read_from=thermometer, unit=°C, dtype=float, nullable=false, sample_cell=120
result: 17
